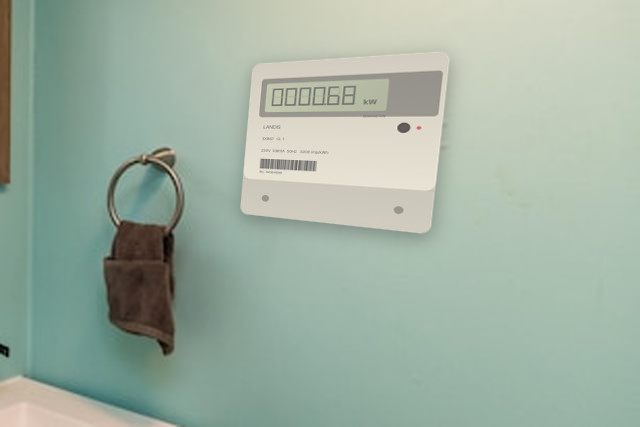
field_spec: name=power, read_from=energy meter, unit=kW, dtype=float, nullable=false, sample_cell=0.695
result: 0.68
